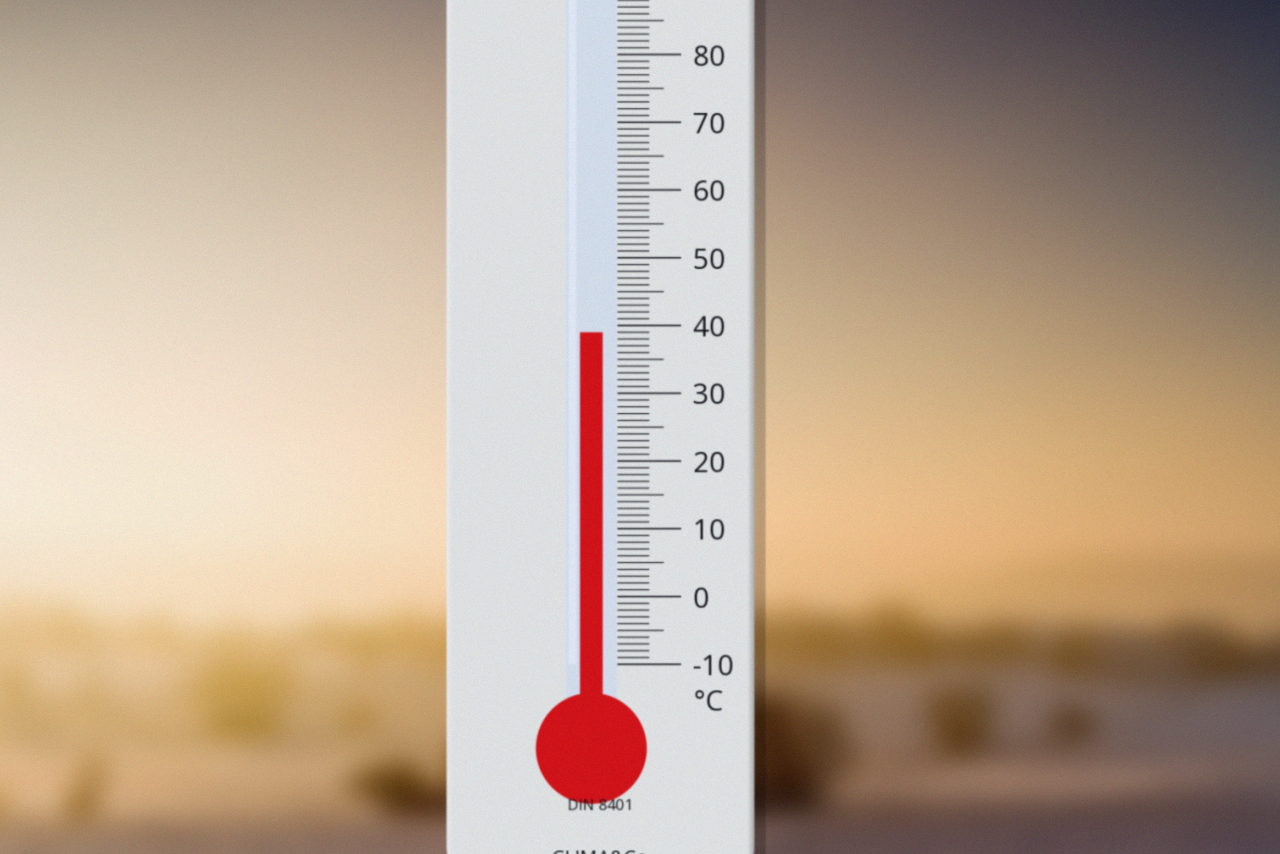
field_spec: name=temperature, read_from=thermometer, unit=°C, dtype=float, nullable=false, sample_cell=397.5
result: 39
